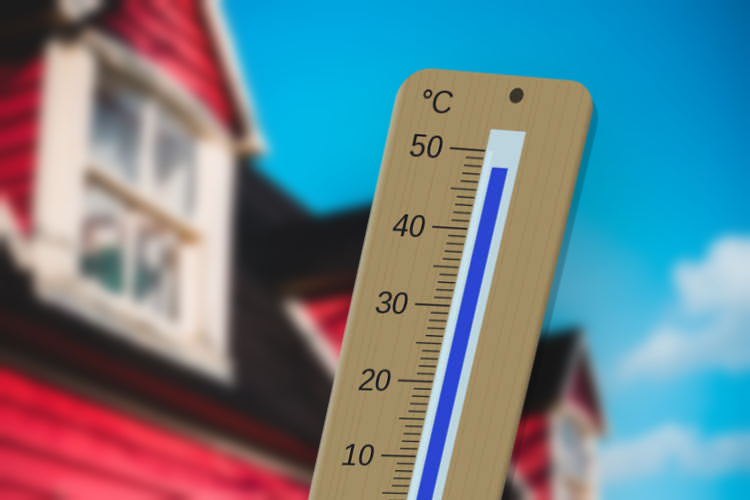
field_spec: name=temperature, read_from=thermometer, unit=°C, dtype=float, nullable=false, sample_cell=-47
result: 48
